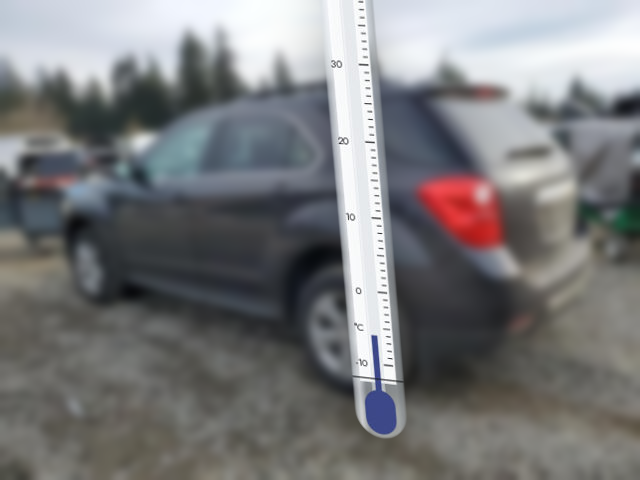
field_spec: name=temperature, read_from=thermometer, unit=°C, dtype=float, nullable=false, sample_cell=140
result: -6
